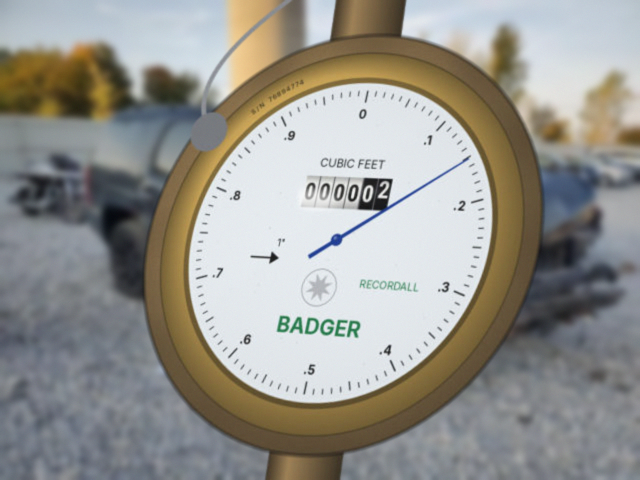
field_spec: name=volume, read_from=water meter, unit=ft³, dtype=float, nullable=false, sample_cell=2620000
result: 2.15
